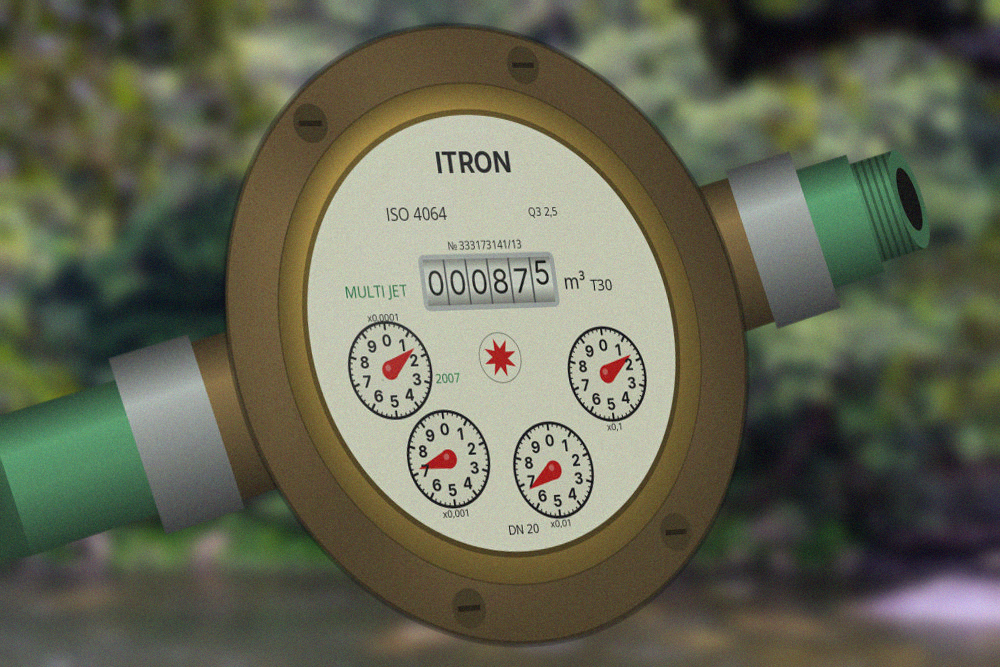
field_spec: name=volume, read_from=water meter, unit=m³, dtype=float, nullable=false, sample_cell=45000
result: 875.1671
